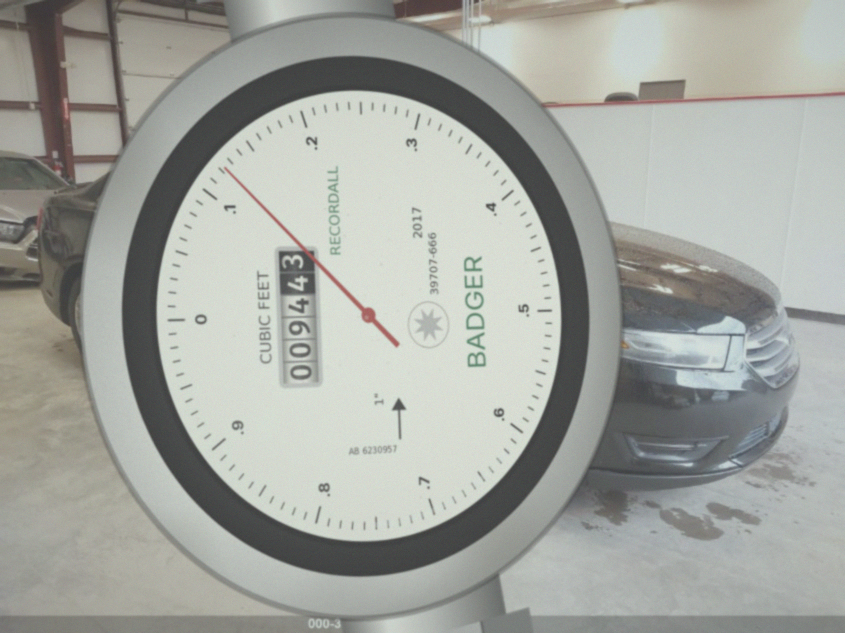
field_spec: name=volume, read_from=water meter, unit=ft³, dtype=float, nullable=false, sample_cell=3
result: 9443.12
